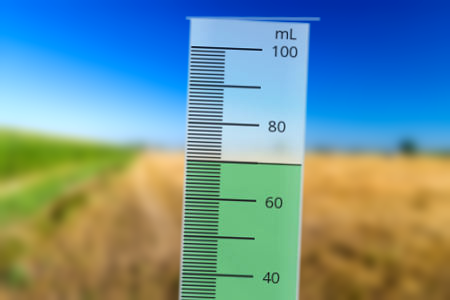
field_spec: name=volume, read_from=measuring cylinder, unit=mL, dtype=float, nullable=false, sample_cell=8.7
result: 70
